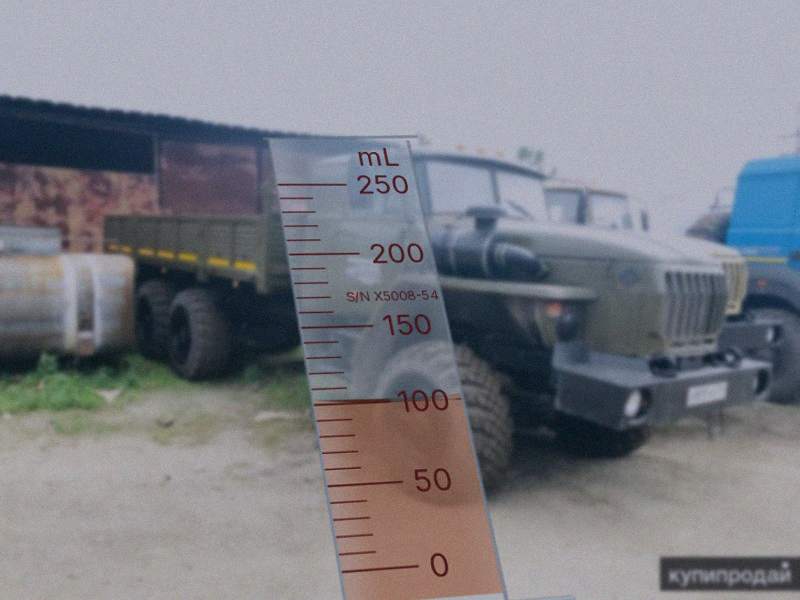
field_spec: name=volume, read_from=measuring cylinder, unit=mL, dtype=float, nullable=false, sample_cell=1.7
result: 100
